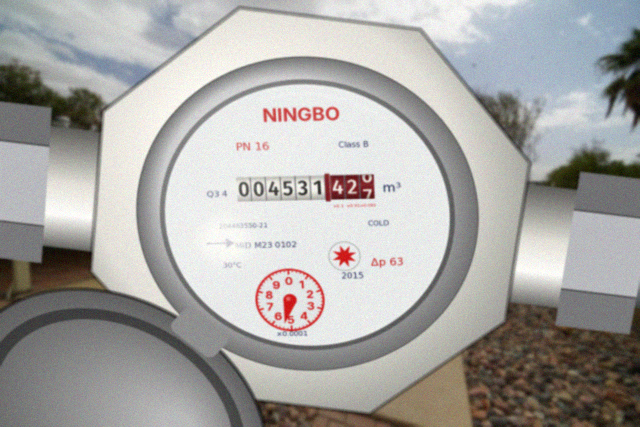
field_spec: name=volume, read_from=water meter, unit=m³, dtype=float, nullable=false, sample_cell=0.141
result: 4531.4265
